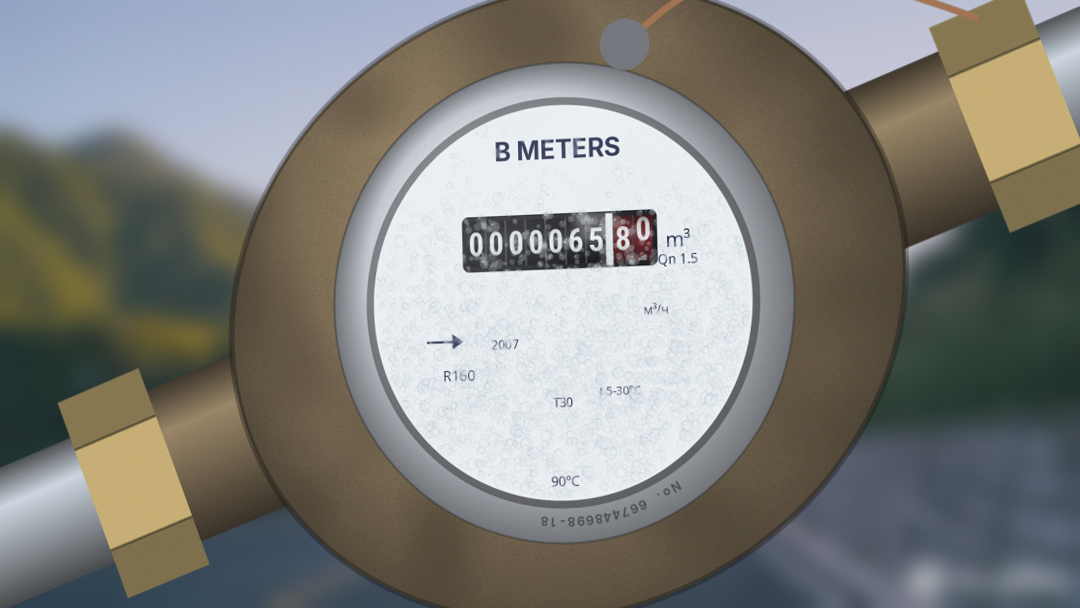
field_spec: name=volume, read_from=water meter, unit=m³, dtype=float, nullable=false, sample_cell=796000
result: 65.80
